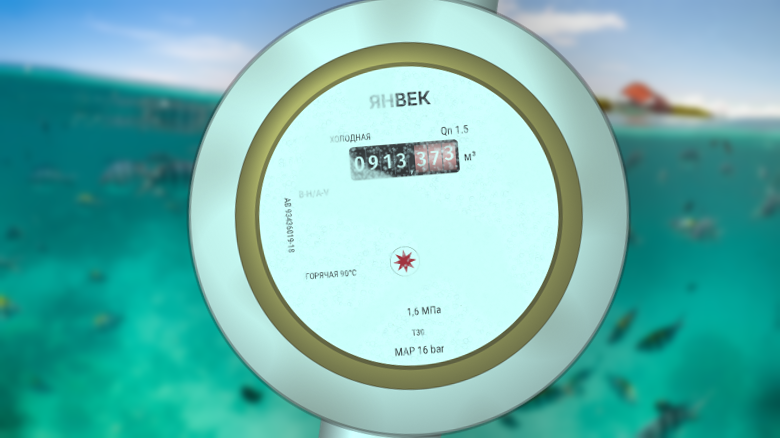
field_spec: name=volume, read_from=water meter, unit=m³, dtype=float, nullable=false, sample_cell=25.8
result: 913.373
